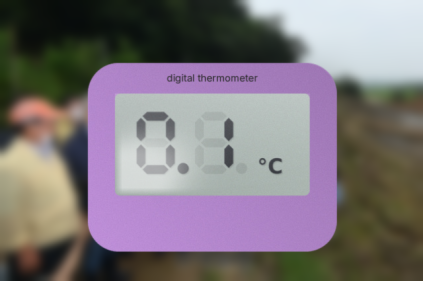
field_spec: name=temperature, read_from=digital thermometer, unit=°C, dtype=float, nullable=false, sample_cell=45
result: 0.1
